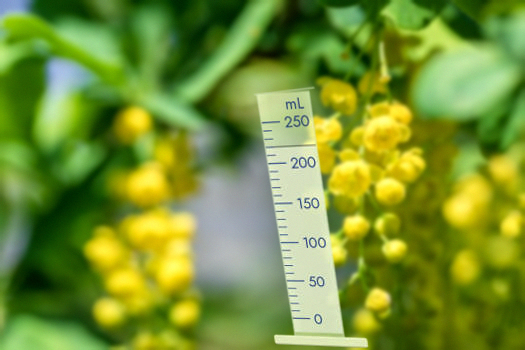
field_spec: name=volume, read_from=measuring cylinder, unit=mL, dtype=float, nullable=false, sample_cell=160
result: 220
